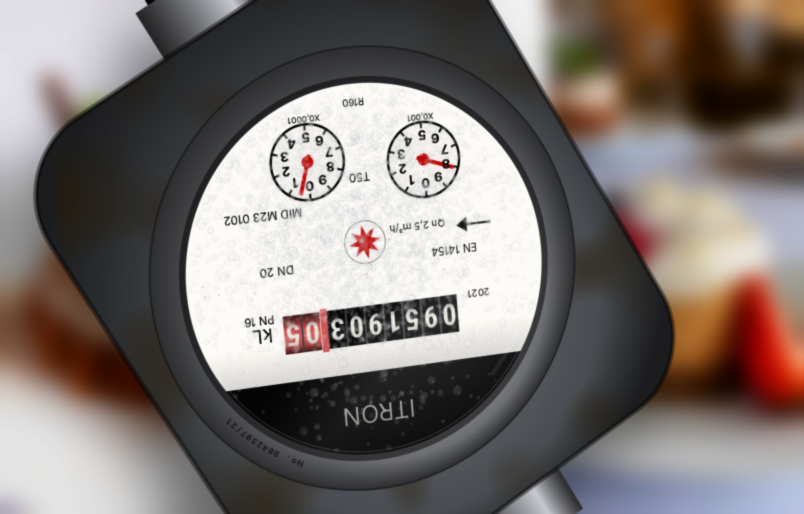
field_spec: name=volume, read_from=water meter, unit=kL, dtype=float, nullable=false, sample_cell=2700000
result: 951903.0580
